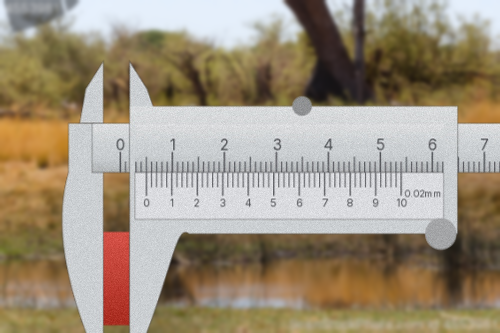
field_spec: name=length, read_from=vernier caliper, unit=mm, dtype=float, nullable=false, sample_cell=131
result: 5.0
